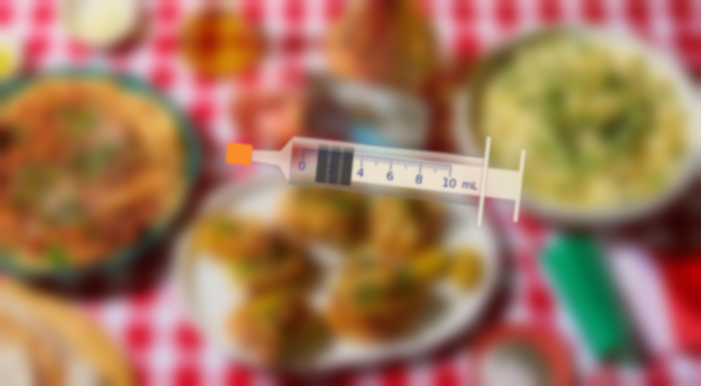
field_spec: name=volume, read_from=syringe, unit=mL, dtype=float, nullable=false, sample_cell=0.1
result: 1
